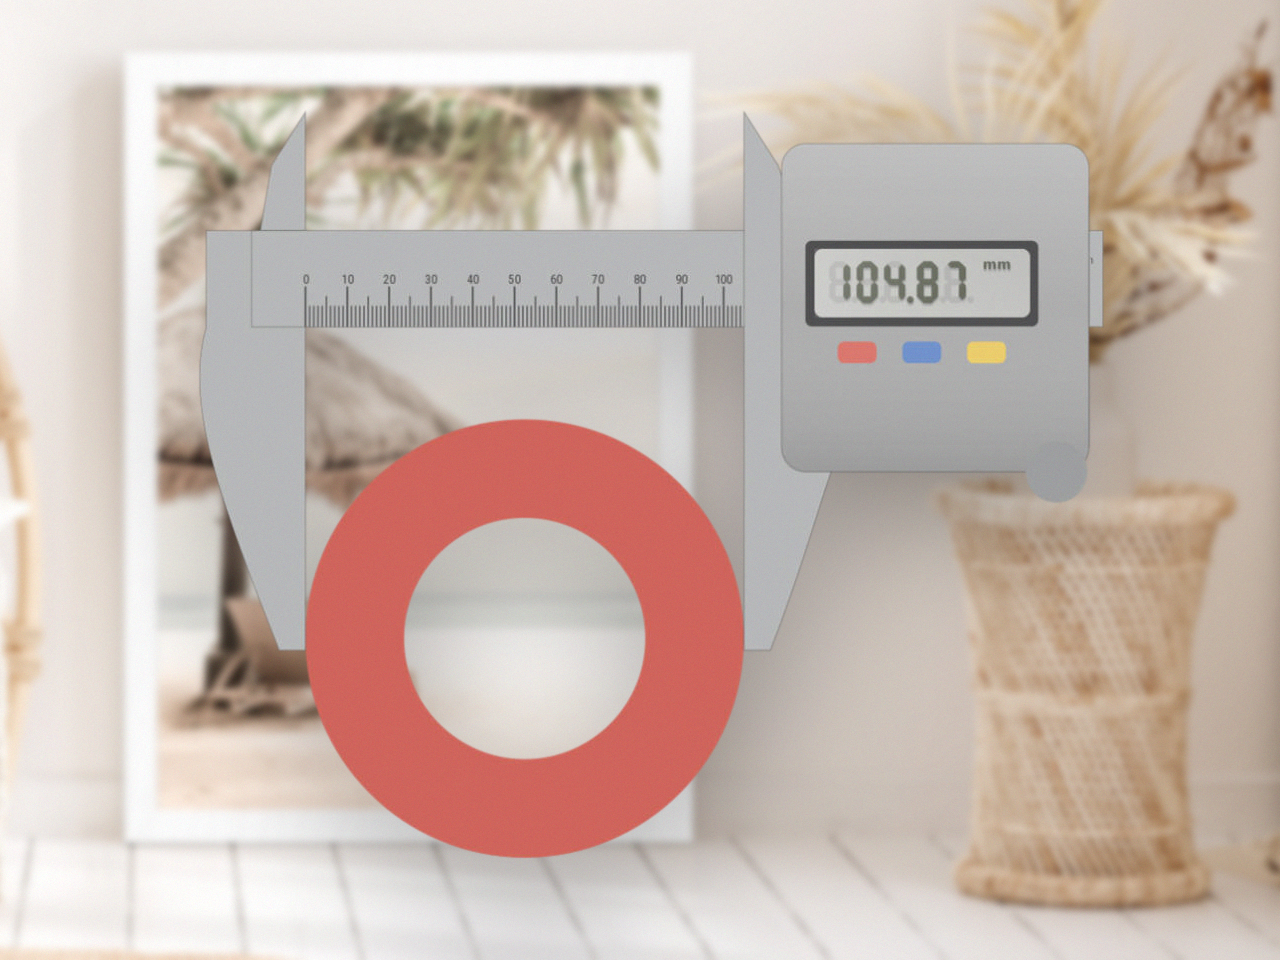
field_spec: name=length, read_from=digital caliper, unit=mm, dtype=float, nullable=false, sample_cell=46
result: 104.87
